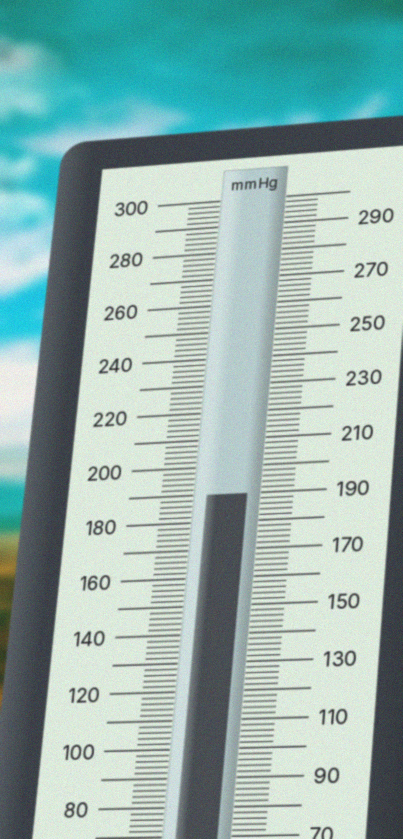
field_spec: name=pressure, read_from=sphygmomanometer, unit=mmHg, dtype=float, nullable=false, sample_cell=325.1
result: 190
